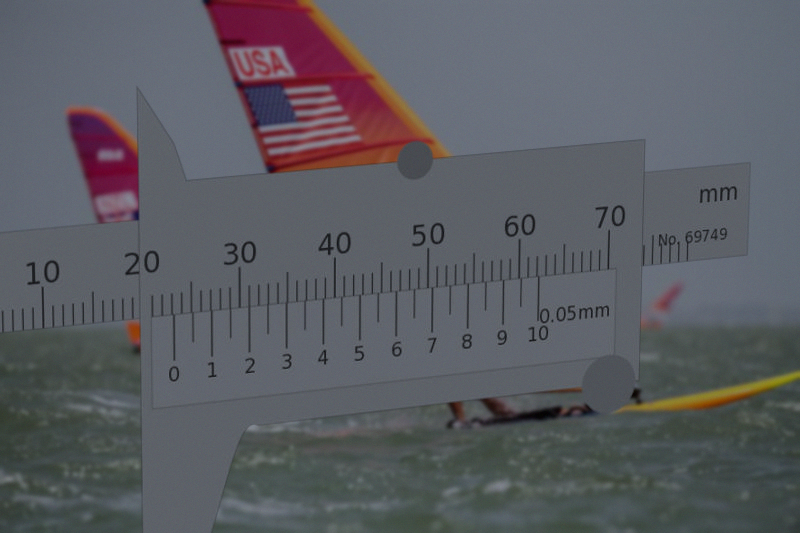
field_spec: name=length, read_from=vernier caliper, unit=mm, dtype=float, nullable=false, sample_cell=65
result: 23.2
